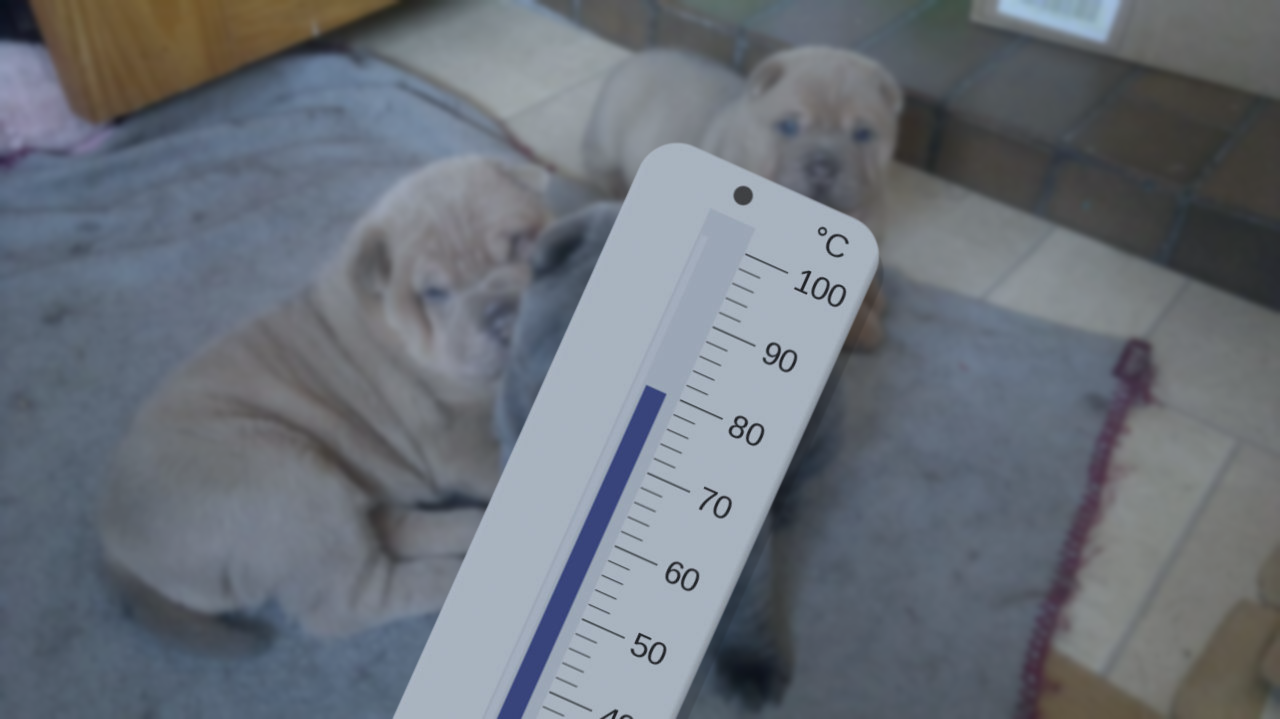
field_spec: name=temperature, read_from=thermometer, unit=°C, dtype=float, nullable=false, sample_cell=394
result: 80
